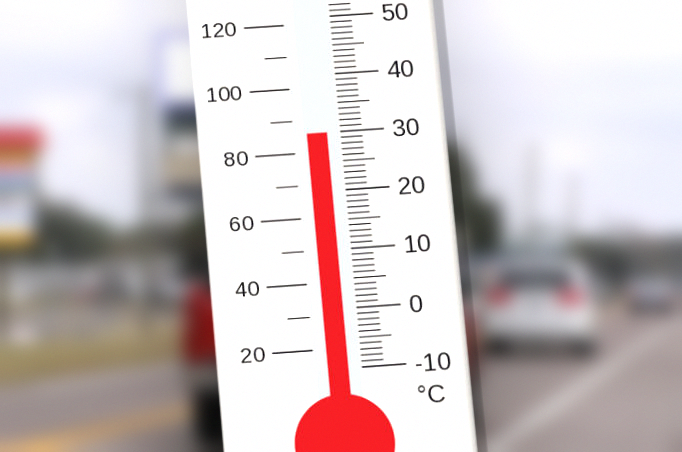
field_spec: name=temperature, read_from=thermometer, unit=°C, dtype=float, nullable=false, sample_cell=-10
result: 30
